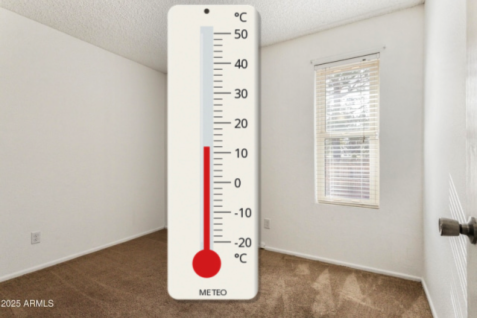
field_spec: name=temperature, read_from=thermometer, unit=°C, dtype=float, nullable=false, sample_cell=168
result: 12
